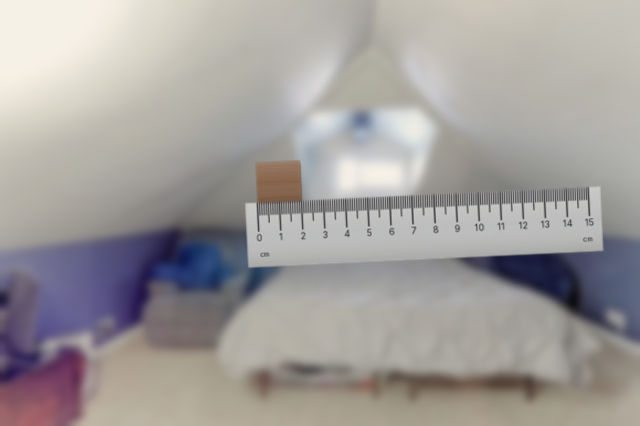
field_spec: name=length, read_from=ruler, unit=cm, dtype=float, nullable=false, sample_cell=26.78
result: 2
